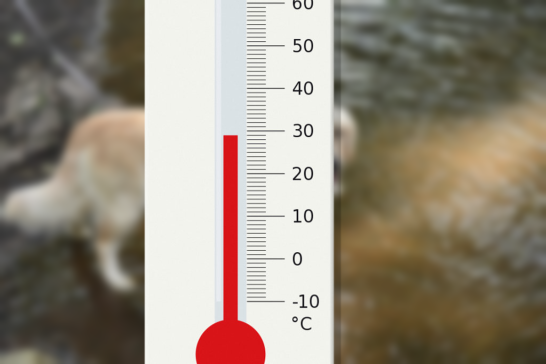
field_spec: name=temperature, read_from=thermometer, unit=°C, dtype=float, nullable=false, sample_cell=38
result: 29
